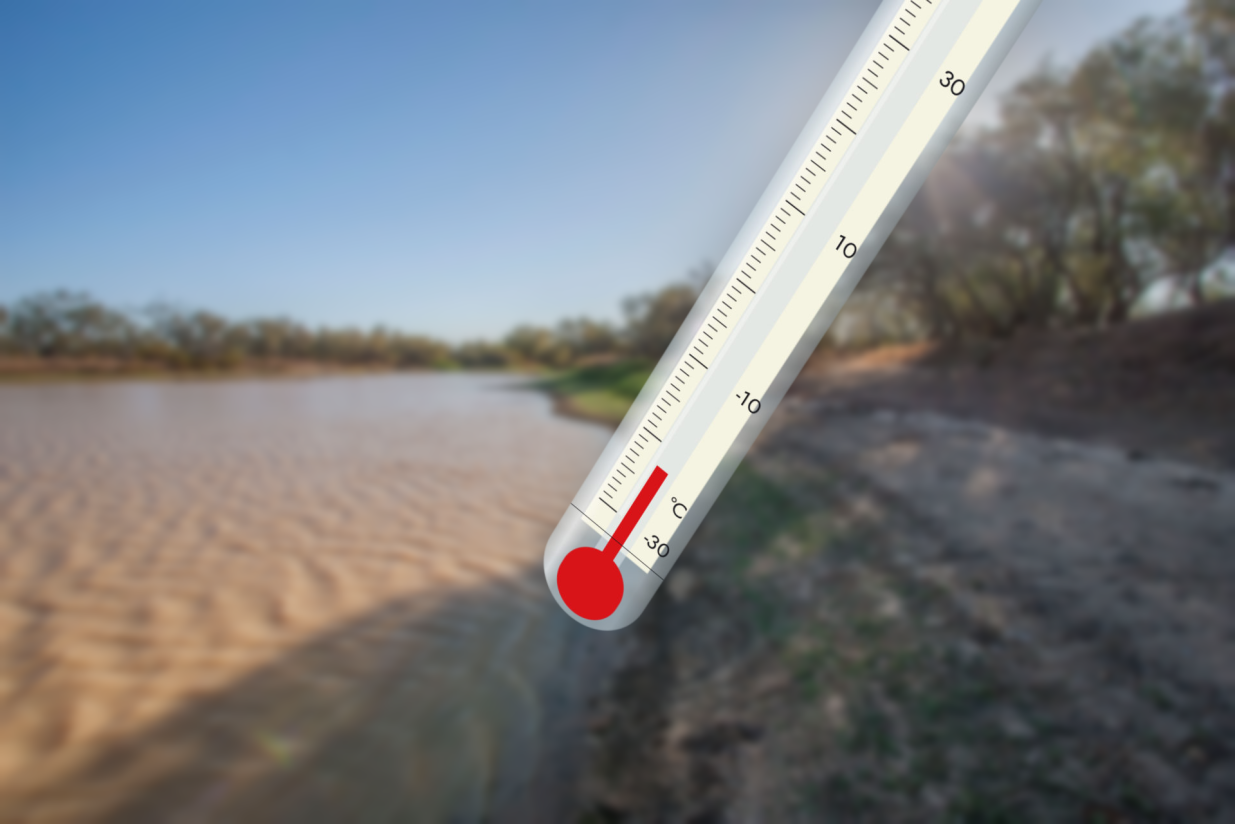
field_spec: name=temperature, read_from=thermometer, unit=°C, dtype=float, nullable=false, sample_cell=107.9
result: -22.5
